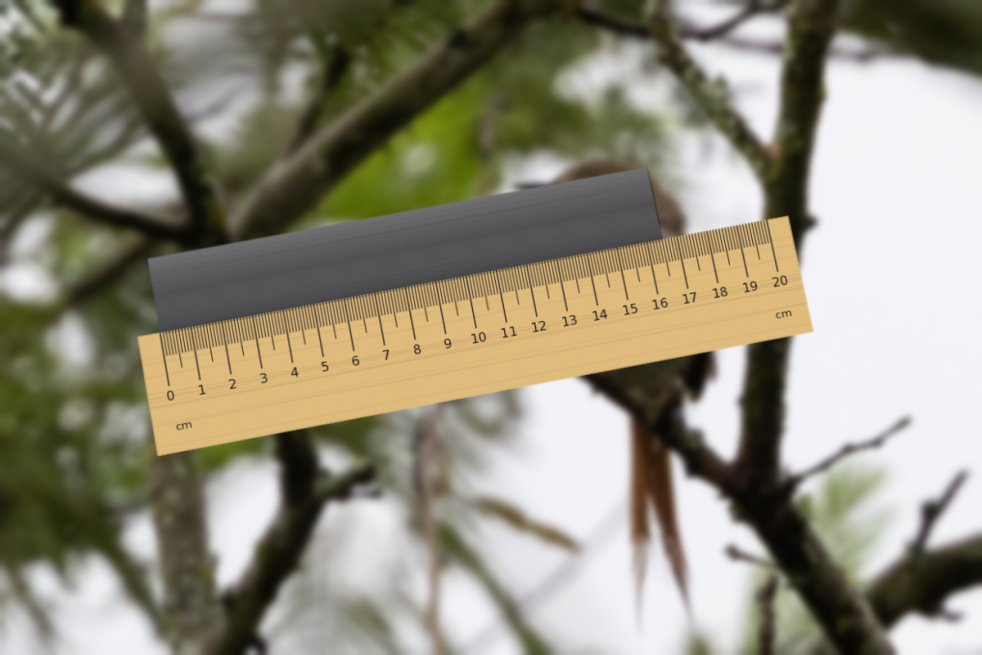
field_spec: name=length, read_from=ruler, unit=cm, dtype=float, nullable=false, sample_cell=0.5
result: 16.5
